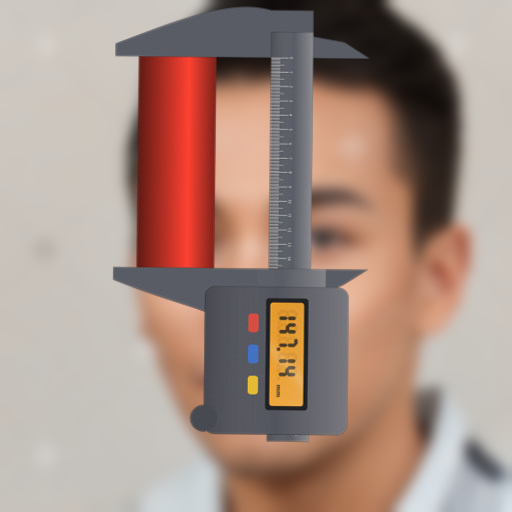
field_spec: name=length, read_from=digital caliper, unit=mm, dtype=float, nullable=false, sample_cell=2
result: 147.14
